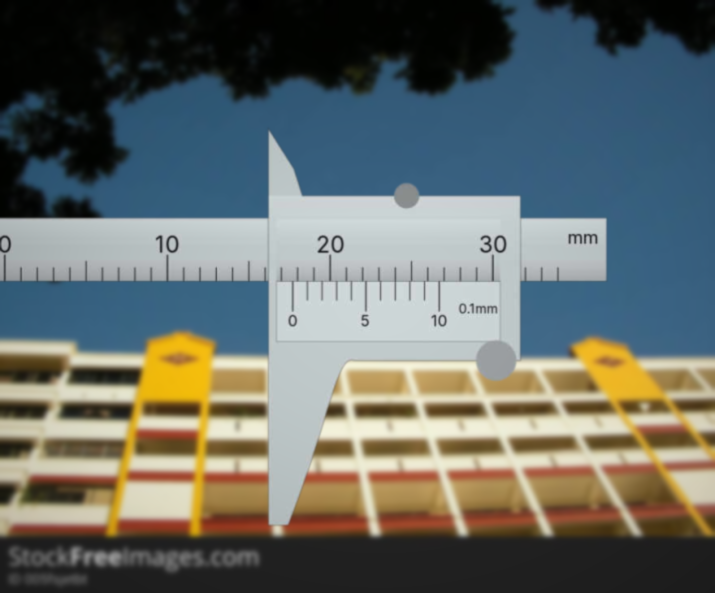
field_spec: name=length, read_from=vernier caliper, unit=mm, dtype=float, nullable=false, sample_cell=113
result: 17.7
